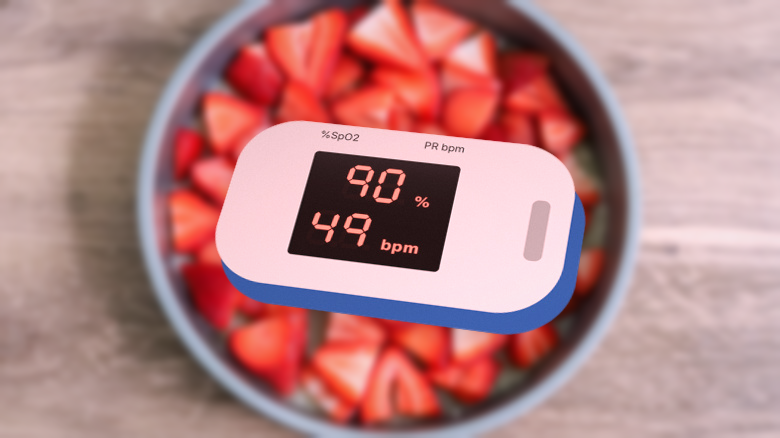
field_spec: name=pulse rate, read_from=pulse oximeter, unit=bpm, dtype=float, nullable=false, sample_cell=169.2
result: 49
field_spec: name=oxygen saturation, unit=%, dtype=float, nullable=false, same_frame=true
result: 90
